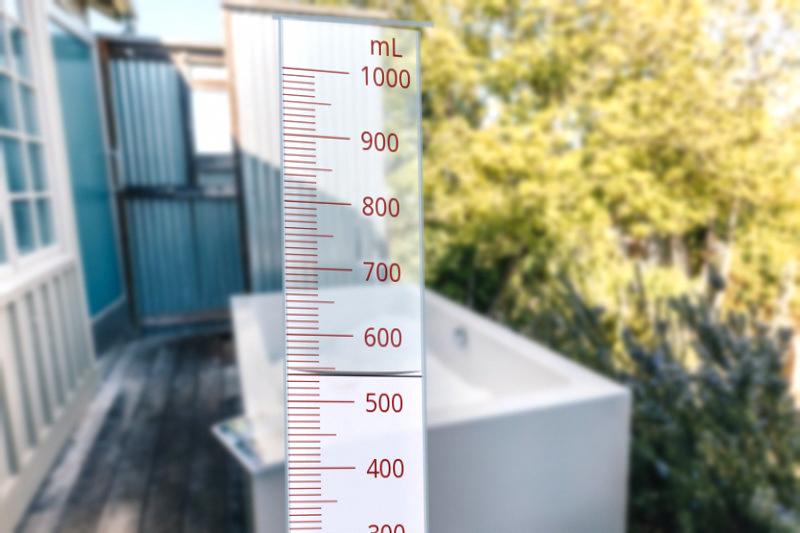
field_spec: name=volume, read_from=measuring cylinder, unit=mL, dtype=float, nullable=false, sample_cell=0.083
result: 540
